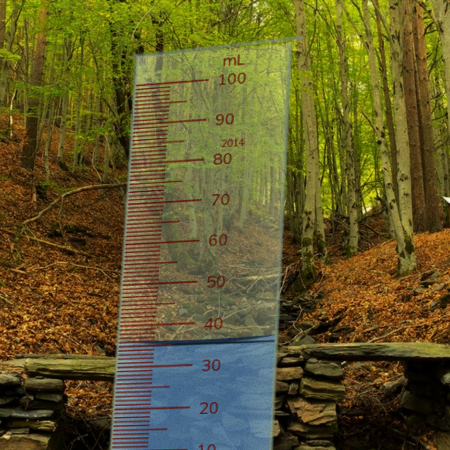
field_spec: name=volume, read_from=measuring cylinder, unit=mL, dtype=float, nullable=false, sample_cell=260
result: 35
